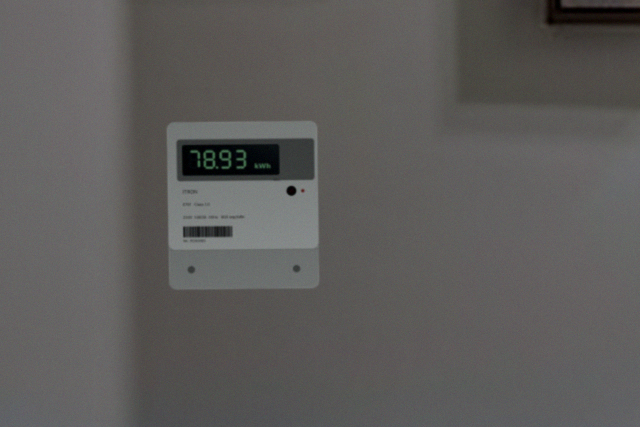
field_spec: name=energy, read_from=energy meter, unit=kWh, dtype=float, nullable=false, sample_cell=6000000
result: 78.93
